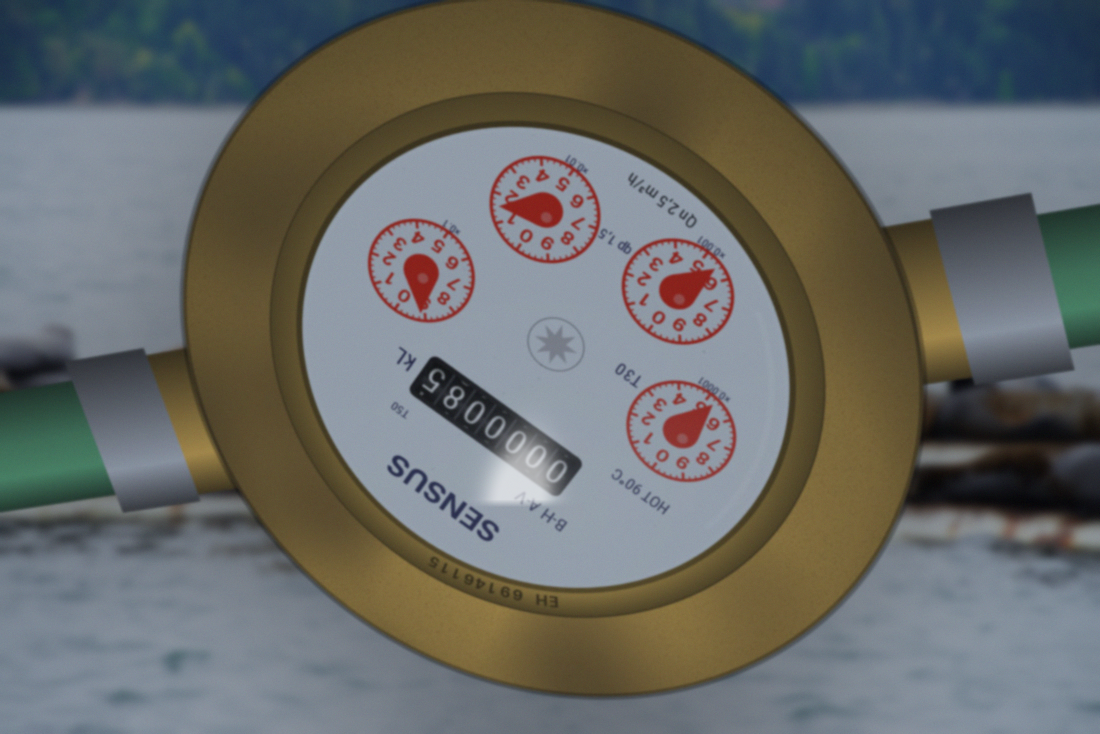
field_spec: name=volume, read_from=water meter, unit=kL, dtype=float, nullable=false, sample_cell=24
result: 84.9155
